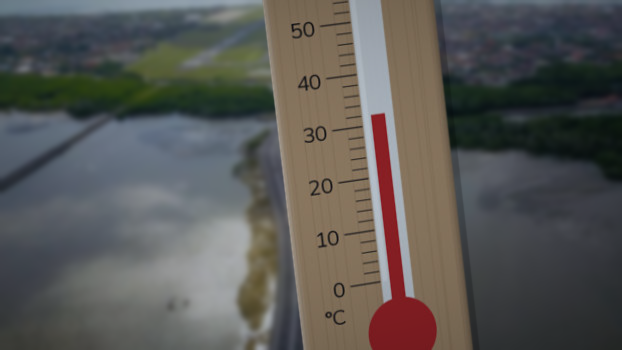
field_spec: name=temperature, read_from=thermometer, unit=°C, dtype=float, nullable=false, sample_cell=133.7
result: 32
